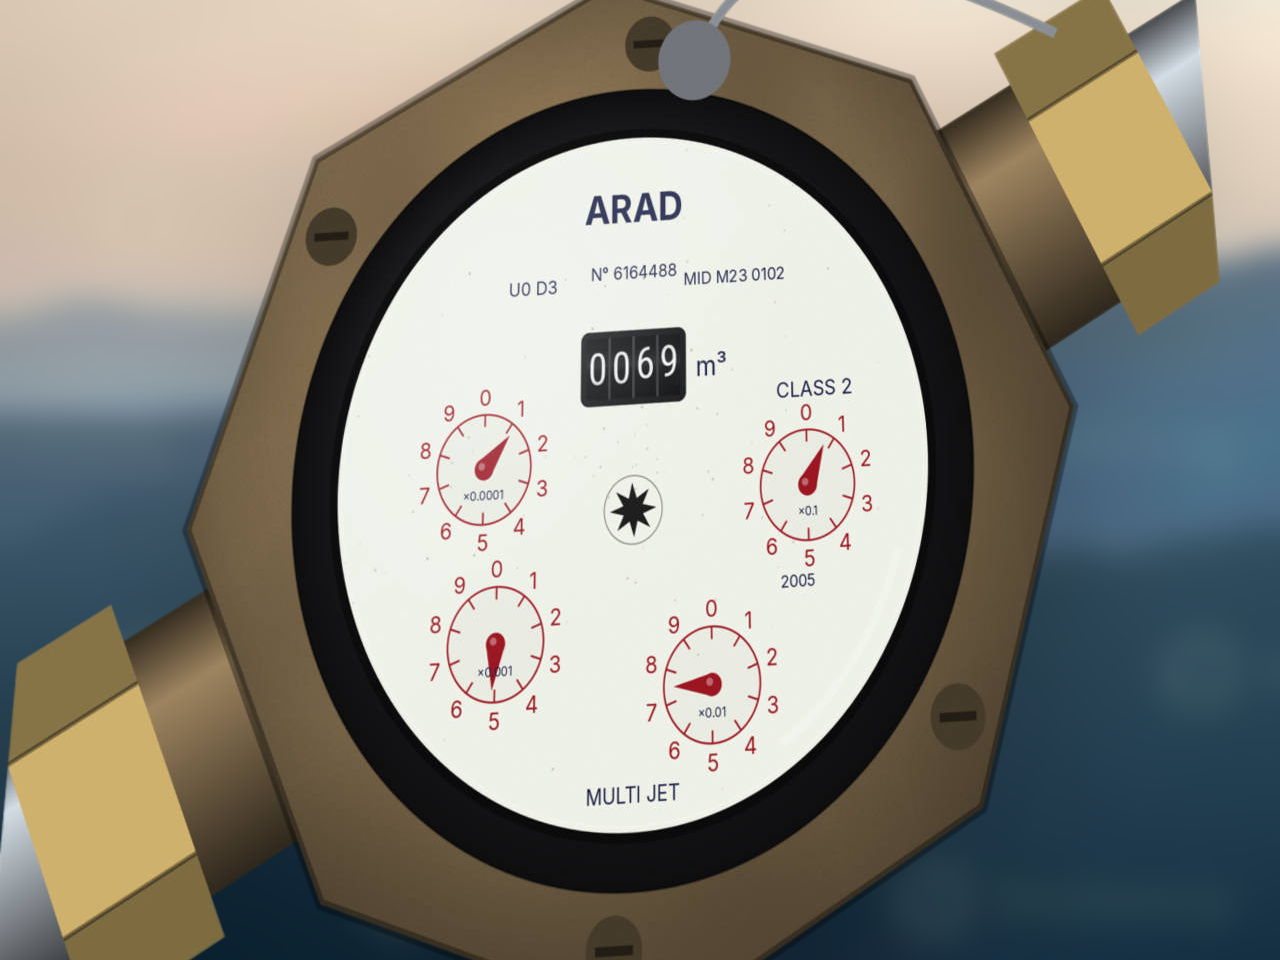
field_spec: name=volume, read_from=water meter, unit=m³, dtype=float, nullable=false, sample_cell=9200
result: 69.0751
